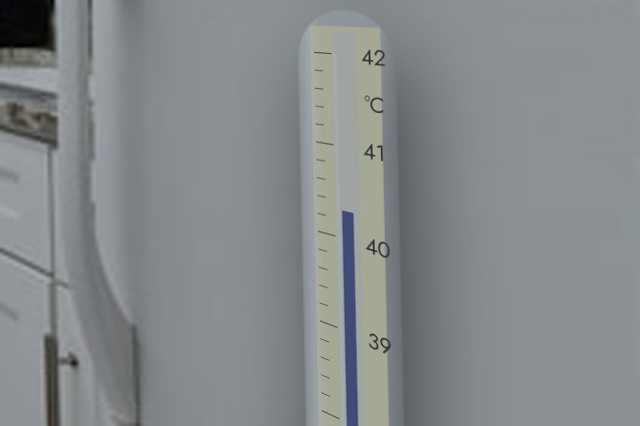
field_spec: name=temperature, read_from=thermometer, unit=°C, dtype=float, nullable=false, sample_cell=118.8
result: 40.3
